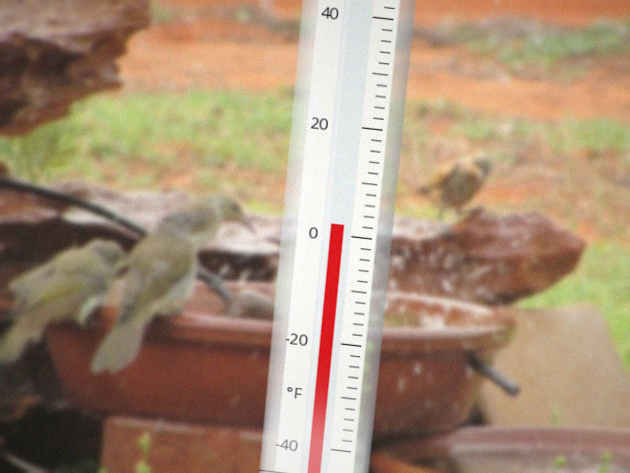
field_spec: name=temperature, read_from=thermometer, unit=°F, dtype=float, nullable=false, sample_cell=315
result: 2
